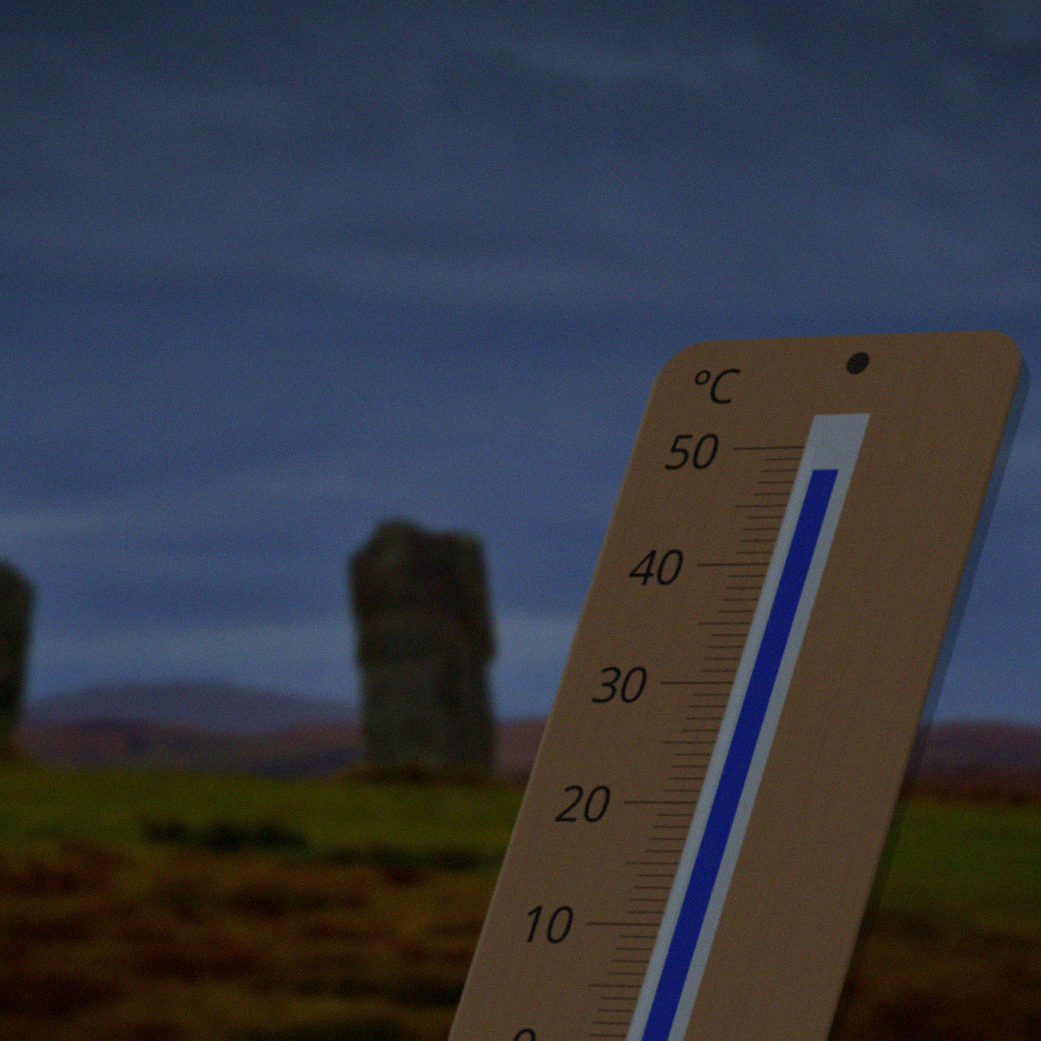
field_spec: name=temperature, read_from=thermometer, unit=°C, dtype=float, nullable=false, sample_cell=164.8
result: 48
